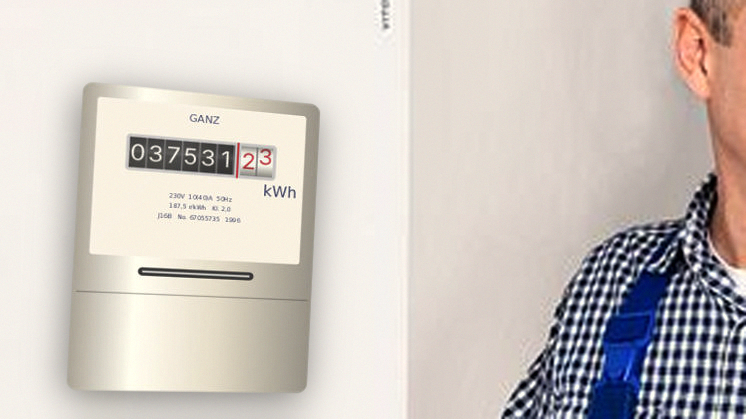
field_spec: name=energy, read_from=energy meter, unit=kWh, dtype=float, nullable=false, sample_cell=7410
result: 37531.23
